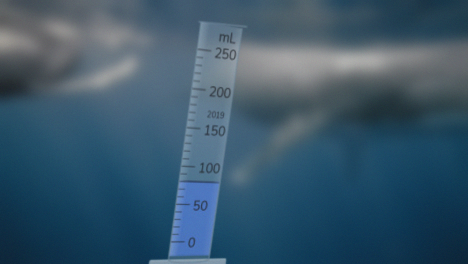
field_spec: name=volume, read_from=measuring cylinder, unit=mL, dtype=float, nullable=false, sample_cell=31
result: 80
